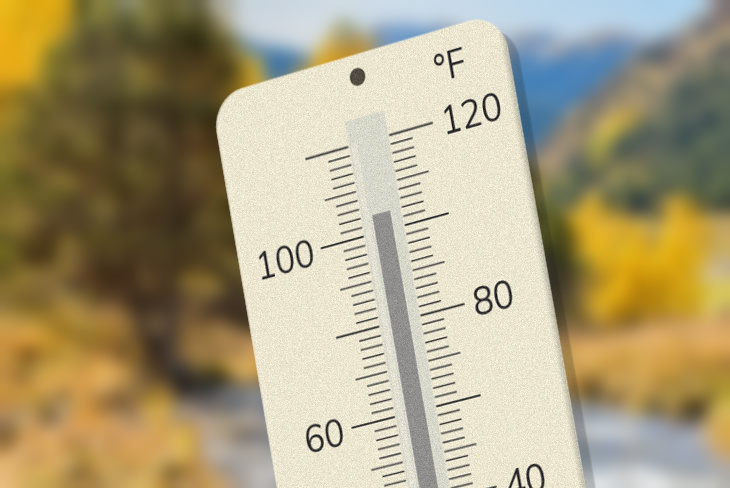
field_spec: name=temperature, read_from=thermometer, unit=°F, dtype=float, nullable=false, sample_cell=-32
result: 104
